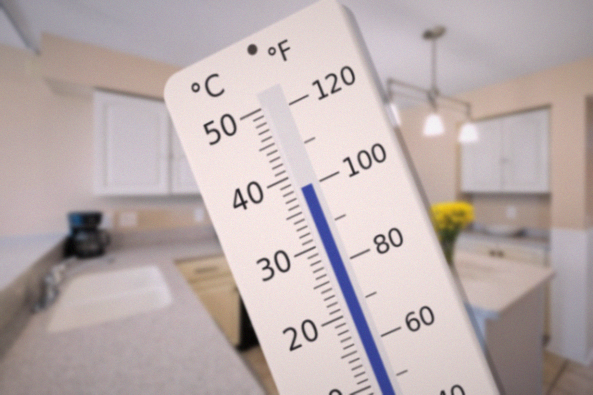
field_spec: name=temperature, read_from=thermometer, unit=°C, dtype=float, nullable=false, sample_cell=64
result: 38
